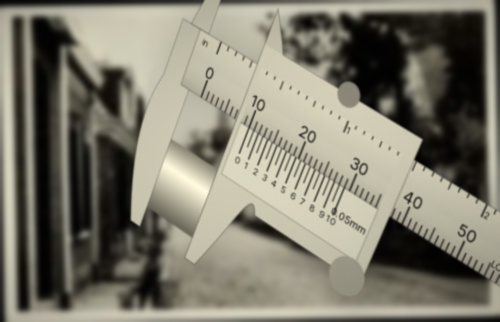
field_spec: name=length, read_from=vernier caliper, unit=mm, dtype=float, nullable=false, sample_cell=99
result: 10.0
